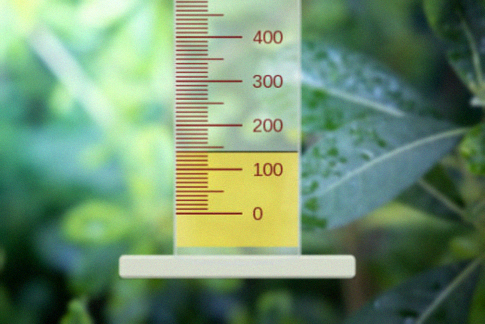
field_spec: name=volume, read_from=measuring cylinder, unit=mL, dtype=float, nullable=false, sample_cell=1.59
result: 140
